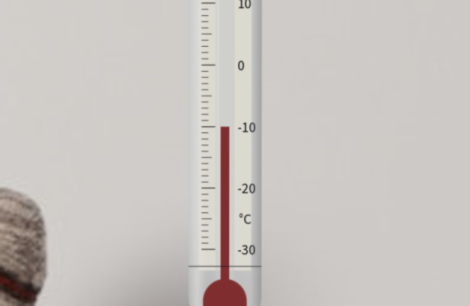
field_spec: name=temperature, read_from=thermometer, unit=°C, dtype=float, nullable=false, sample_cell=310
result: -10
